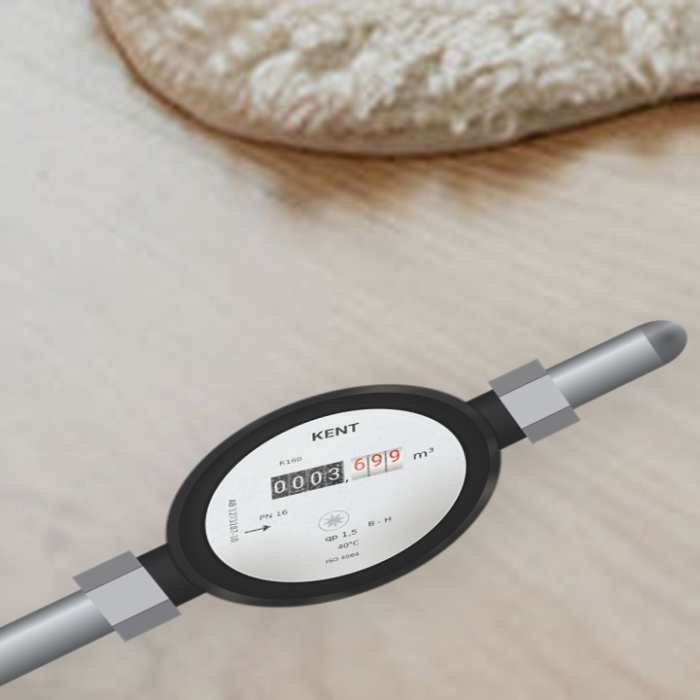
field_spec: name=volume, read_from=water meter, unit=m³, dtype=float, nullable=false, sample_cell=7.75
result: 3.699
